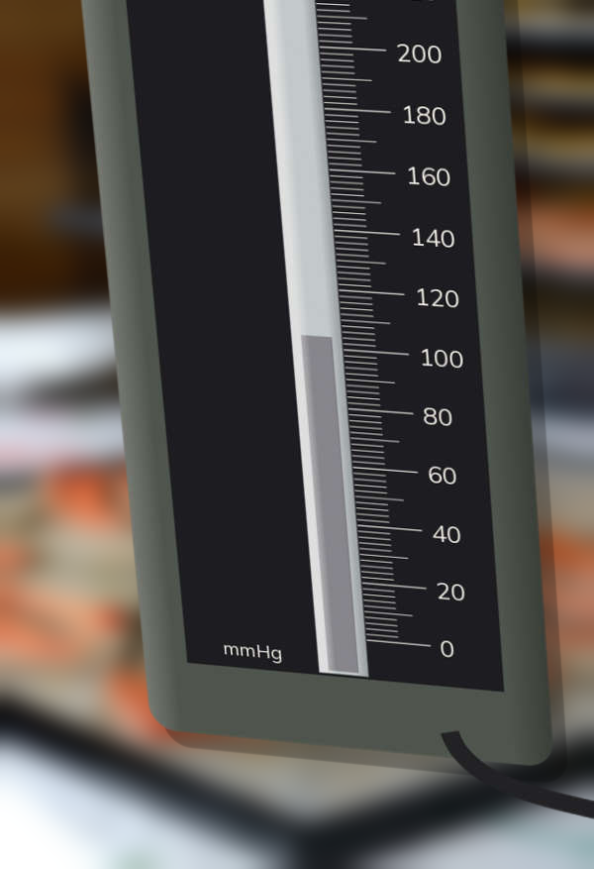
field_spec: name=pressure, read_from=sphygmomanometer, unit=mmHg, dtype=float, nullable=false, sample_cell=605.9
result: 104
